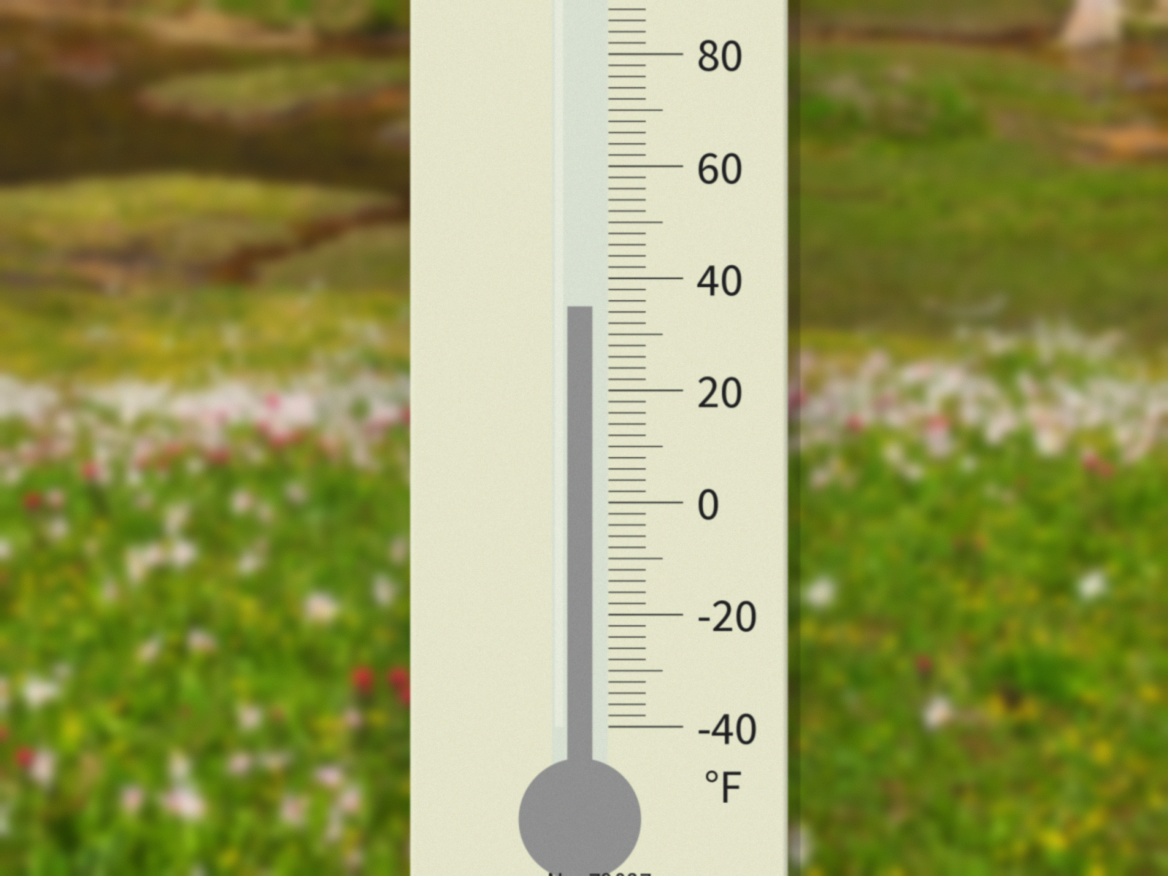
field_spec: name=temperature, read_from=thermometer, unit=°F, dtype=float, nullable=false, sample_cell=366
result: 35
